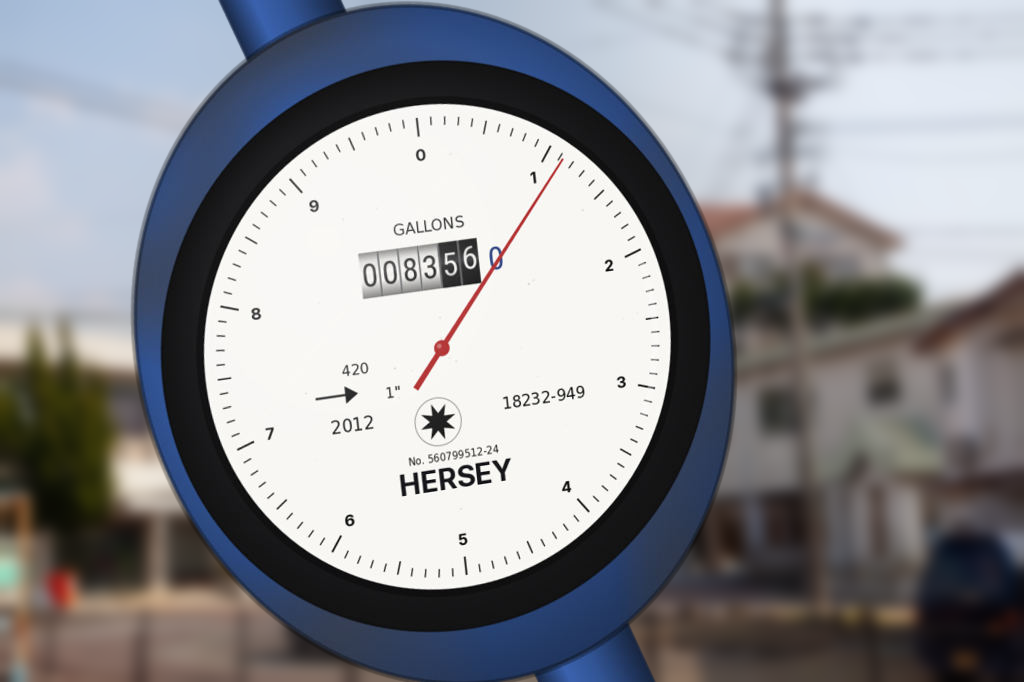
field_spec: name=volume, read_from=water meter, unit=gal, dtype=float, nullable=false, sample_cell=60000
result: 83561.1
